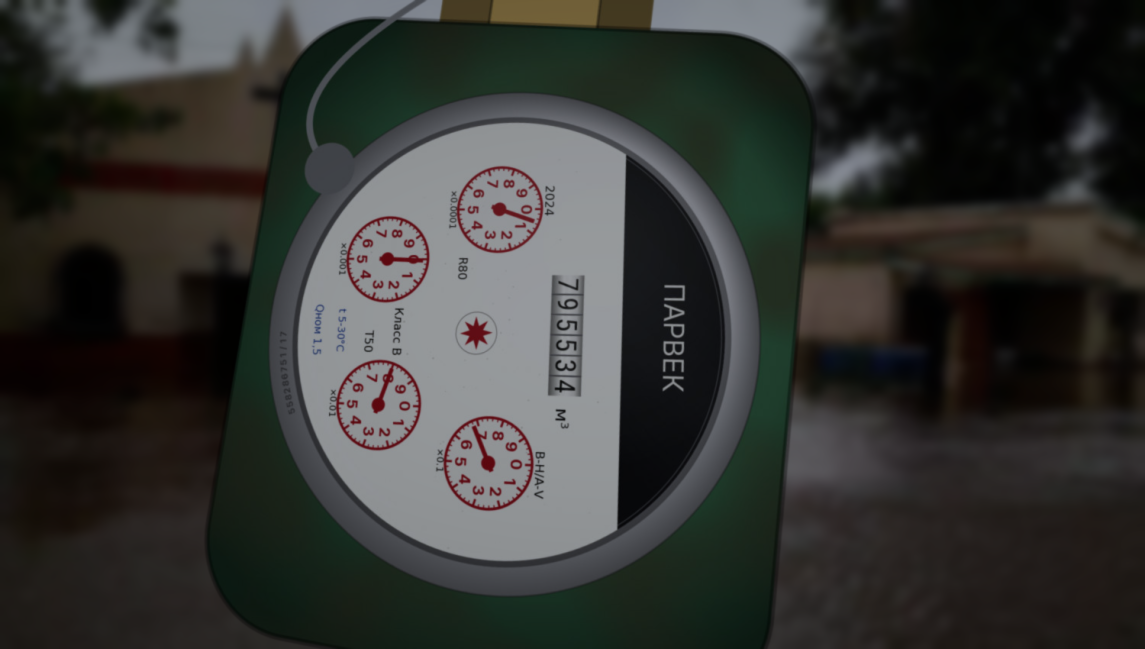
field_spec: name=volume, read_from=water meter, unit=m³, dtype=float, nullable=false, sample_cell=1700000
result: 795534.6800
